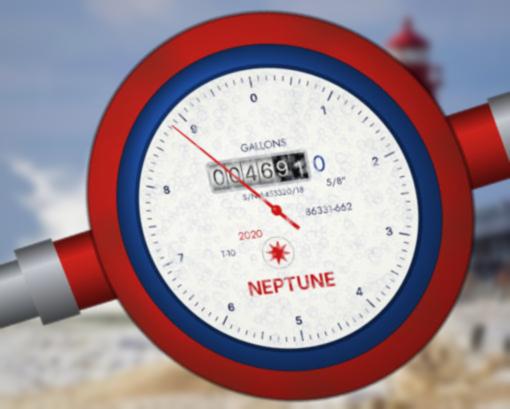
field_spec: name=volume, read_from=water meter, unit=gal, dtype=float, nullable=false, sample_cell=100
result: 46908.8
